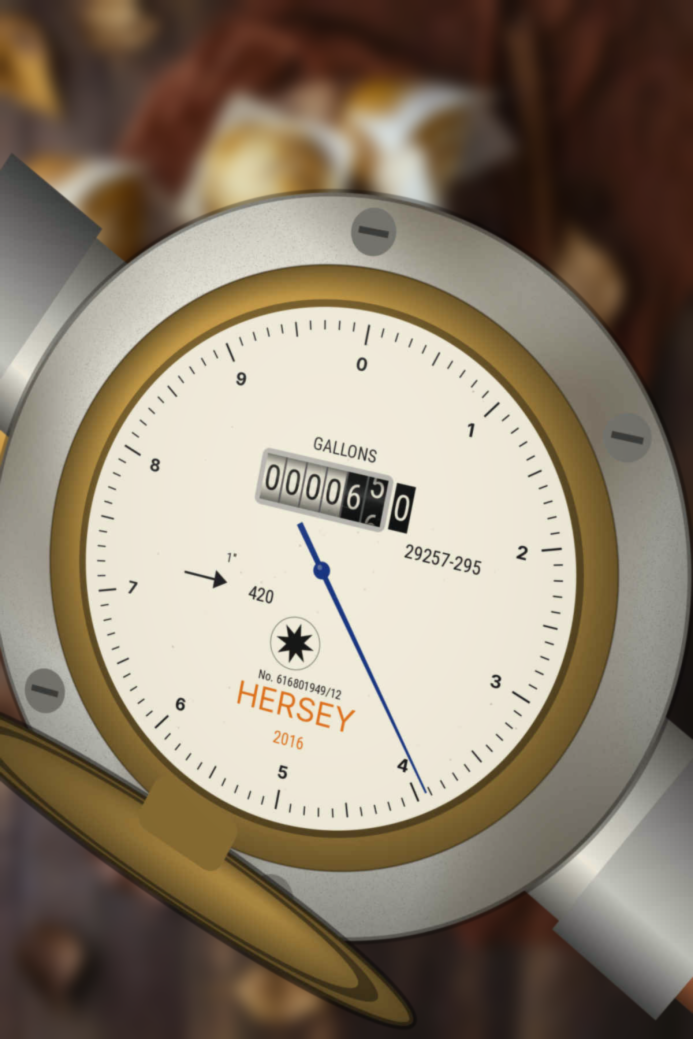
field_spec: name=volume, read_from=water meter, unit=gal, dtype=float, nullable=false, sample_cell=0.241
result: 653.9
